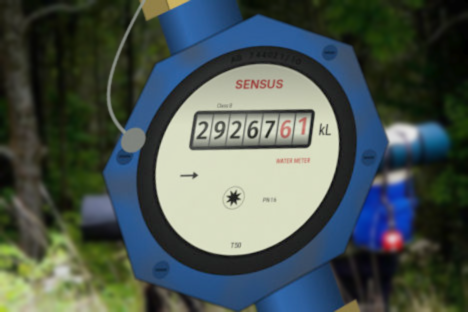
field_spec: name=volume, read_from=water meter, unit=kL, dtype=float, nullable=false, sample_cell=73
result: 29267.61
